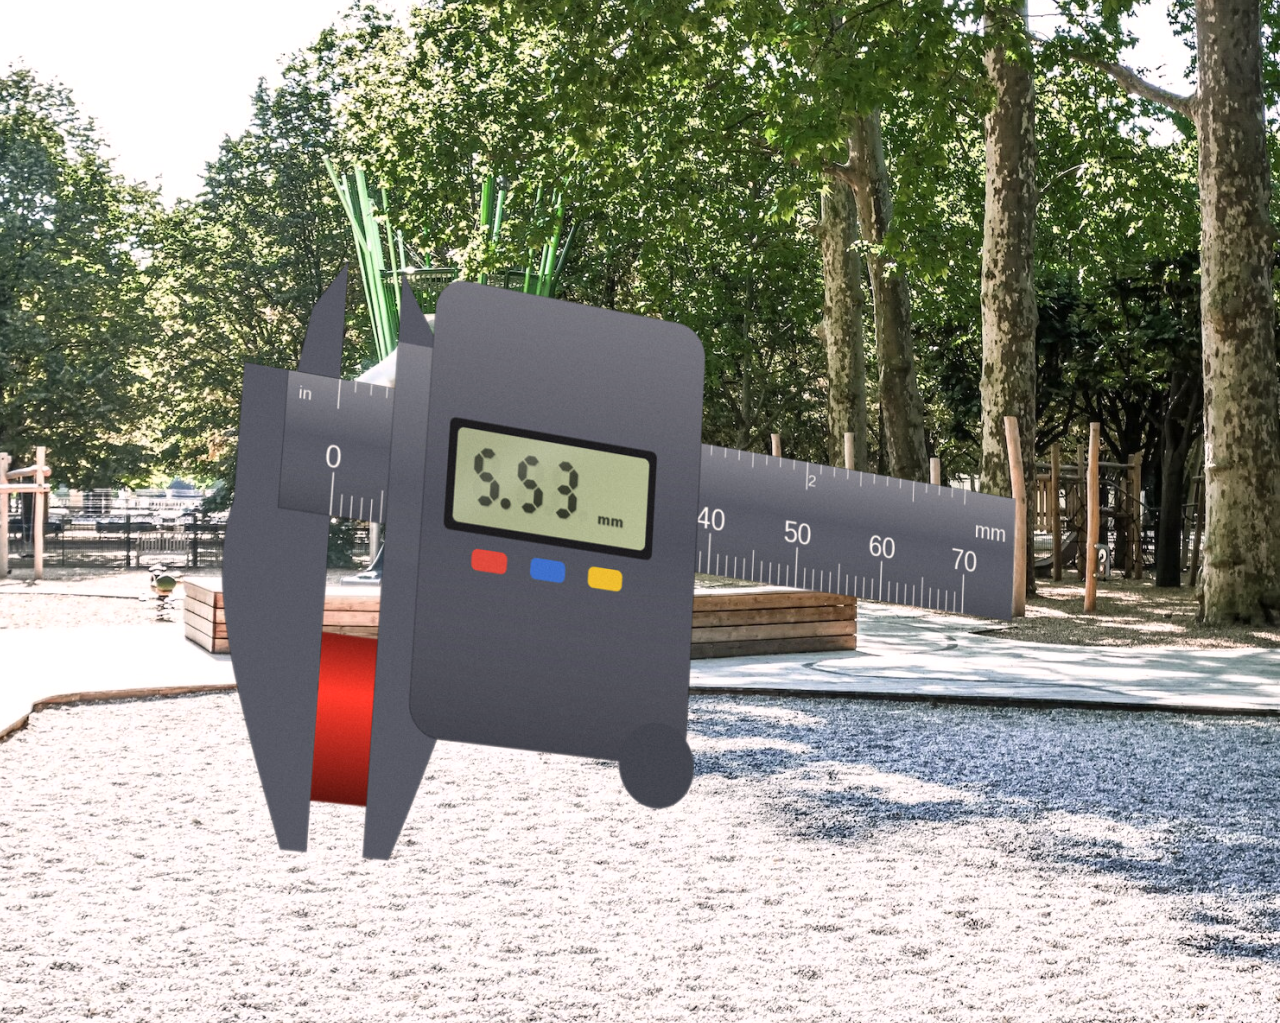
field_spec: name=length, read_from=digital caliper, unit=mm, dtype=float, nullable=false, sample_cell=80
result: 5.53
